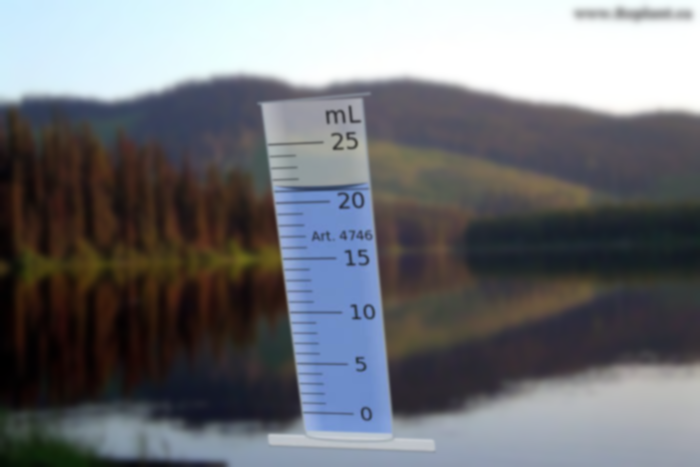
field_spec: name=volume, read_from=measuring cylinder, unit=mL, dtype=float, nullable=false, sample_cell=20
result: 21
